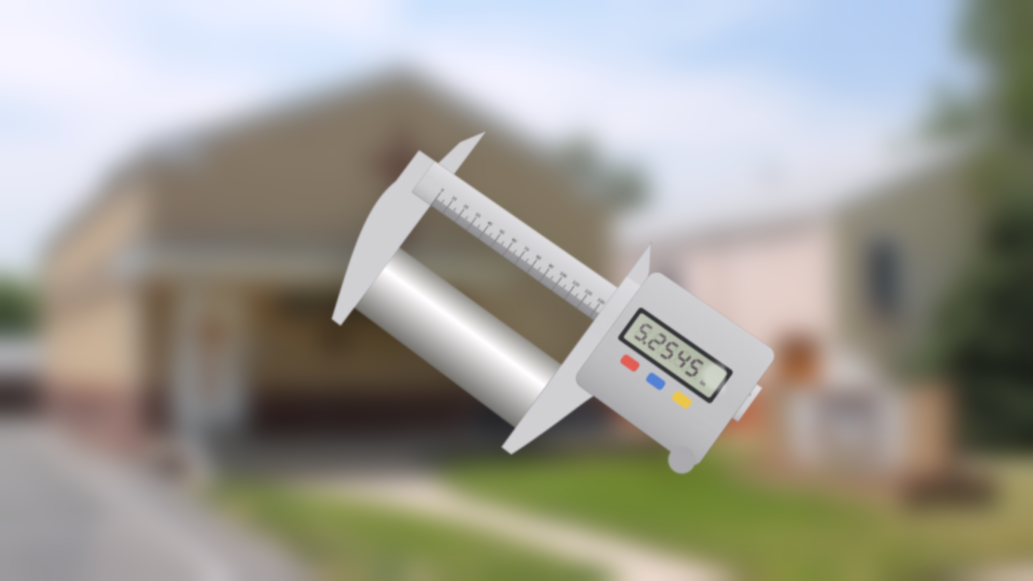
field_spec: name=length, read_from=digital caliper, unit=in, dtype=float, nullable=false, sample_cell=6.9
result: 5.2545
